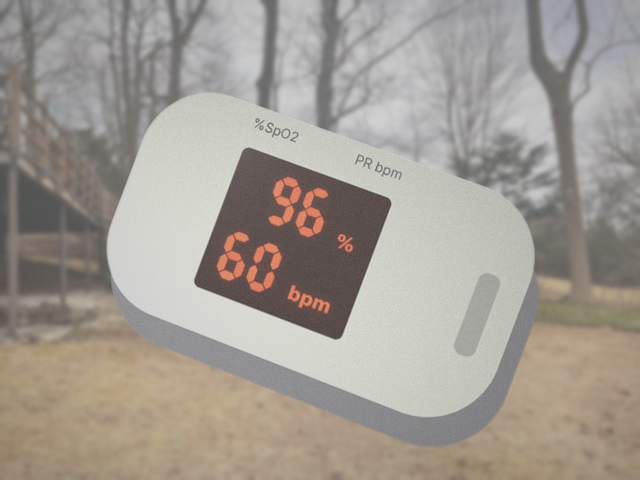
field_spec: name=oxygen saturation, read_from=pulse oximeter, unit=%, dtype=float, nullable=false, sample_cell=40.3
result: 96
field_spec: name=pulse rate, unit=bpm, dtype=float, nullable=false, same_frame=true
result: 60
